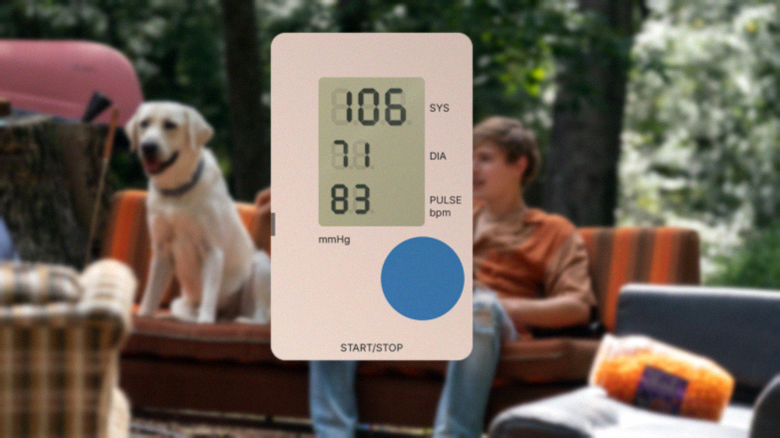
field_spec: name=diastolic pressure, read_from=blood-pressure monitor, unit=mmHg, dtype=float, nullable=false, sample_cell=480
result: 71
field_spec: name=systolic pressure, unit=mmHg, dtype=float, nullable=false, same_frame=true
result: 106
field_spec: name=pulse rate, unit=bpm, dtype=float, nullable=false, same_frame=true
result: 83
